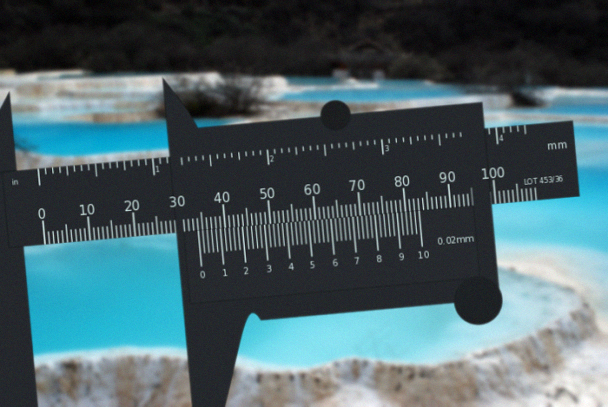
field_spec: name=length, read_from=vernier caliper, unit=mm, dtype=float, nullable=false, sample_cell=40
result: 34.0
